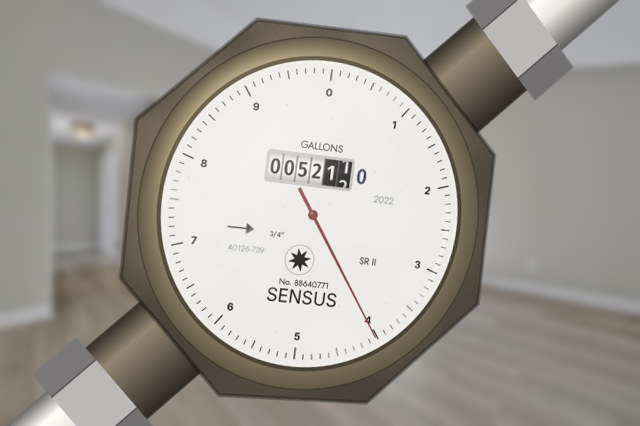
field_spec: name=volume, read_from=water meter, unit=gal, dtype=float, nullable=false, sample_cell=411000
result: 52114.0
